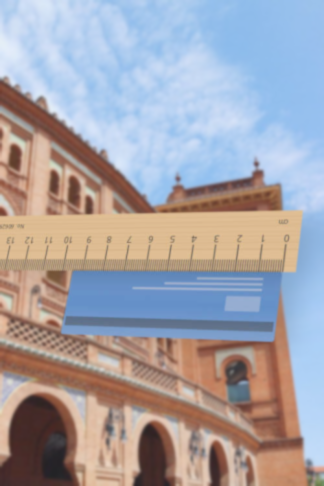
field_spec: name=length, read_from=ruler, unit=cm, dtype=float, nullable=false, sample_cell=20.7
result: 9.5
